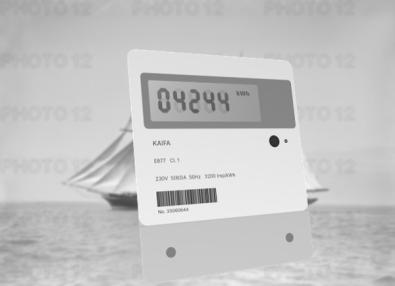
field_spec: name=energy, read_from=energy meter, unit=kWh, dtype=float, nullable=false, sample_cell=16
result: 4244
